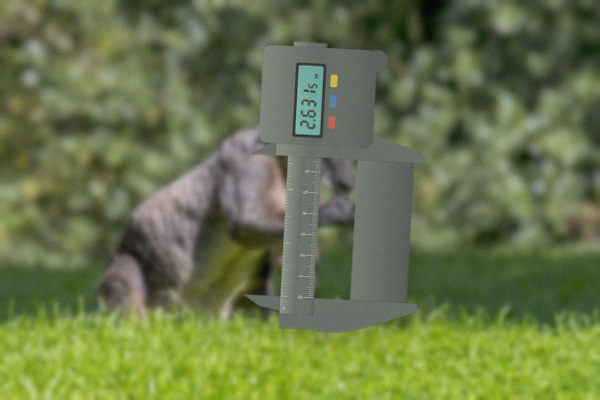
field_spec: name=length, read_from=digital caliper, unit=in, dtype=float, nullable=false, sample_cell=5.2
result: 2.6315
